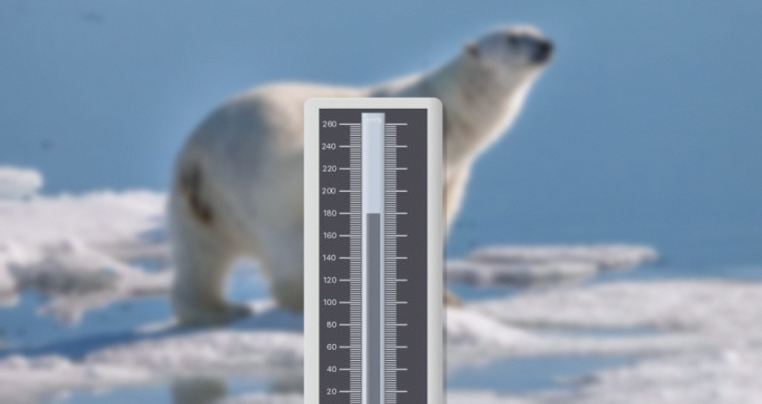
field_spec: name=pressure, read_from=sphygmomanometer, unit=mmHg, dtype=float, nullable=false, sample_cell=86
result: 180
